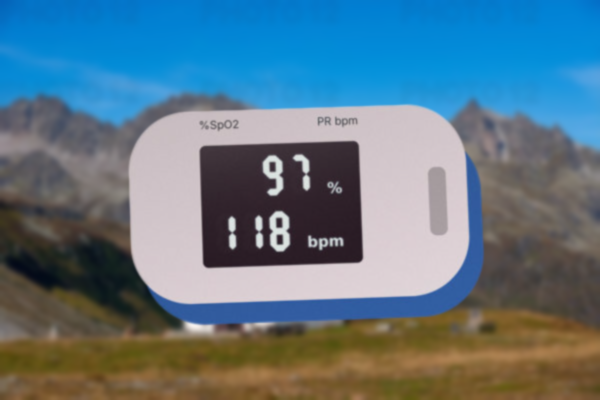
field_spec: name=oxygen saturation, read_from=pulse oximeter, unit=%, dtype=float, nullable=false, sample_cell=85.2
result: 97
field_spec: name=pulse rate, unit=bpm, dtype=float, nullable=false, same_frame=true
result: 118
